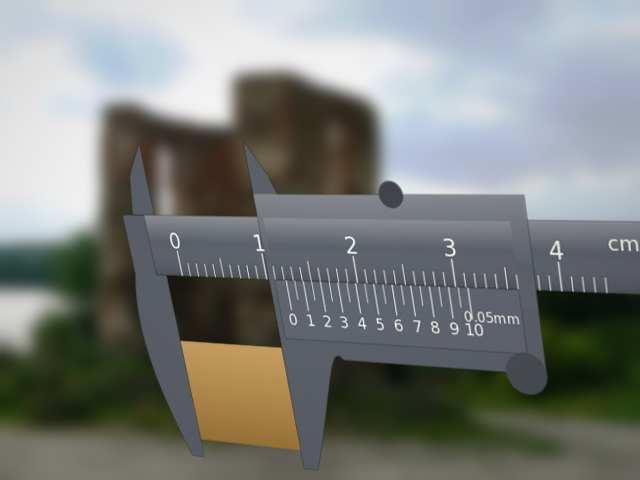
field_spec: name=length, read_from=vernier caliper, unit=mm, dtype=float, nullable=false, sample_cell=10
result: 12.2
